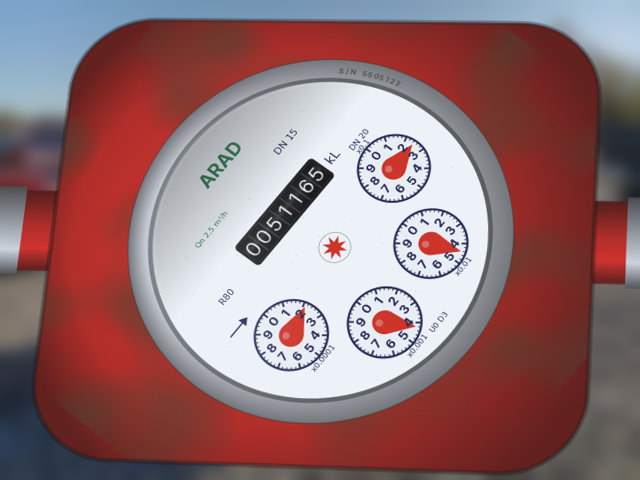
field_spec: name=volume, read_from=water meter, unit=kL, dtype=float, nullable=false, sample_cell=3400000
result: 51165.2442
